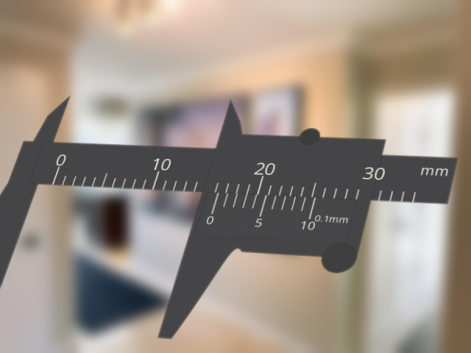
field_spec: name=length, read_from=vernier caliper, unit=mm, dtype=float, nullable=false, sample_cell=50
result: 16.3
